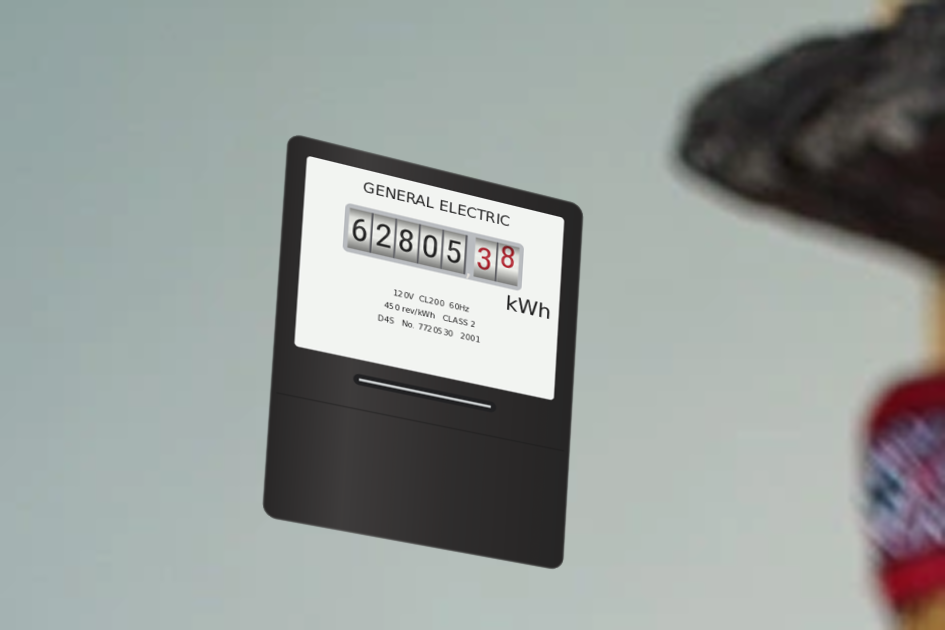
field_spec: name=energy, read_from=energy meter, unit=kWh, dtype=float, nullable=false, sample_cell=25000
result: 62805.38
